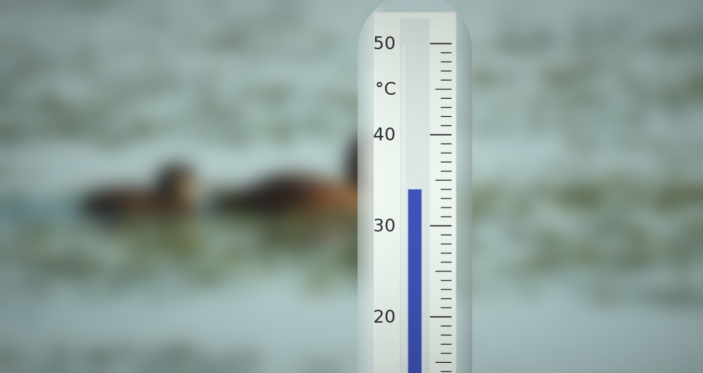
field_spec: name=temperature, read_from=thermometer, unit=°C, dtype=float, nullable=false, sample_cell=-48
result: 34
